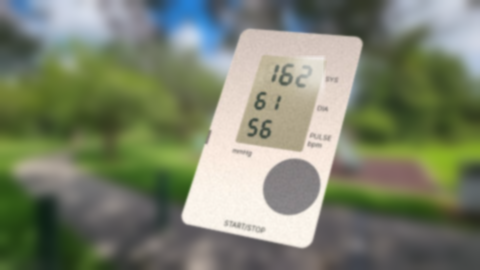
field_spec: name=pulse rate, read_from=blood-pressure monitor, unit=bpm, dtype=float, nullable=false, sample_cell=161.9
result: 56
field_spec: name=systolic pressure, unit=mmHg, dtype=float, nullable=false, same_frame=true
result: 162
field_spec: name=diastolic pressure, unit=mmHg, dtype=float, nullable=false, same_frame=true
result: 61
